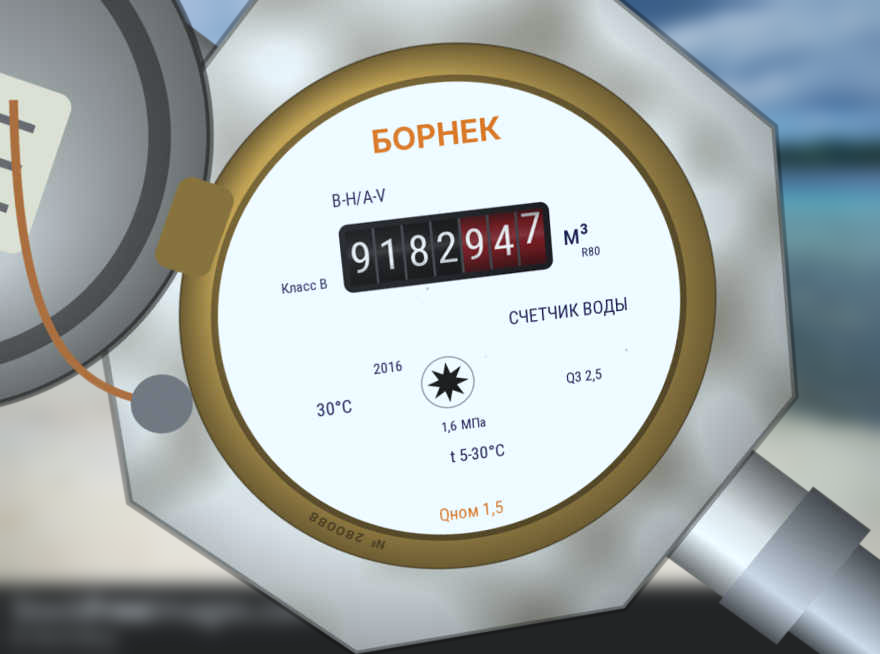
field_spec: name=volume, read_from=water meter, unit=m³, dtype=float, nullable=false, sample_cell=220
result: 9182.947
